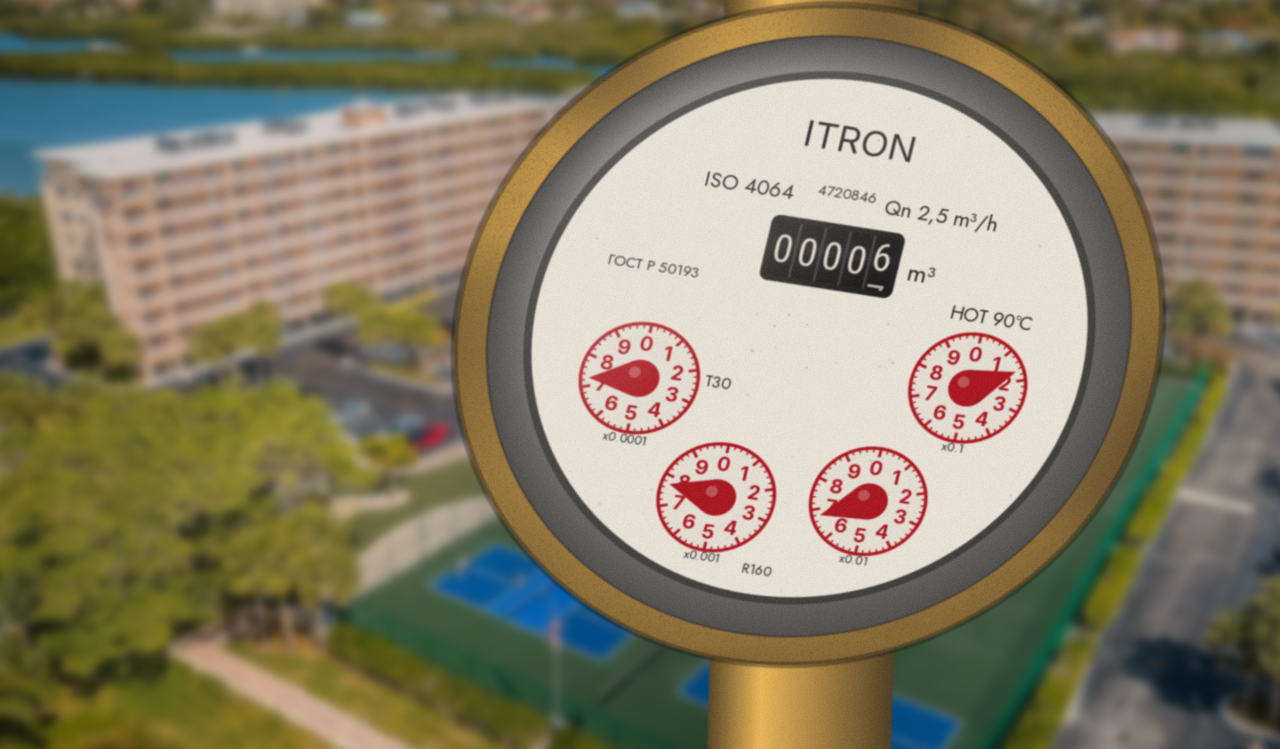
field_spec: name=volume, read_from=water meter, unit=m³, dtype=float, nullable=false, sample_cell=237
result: 6.1677
